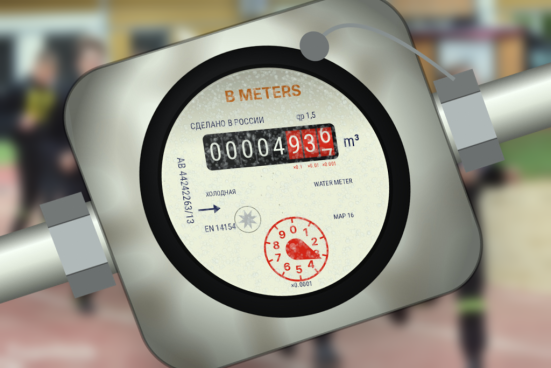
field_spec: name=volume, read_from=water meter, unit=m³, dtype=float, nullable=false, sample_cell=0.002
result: 4.9363
